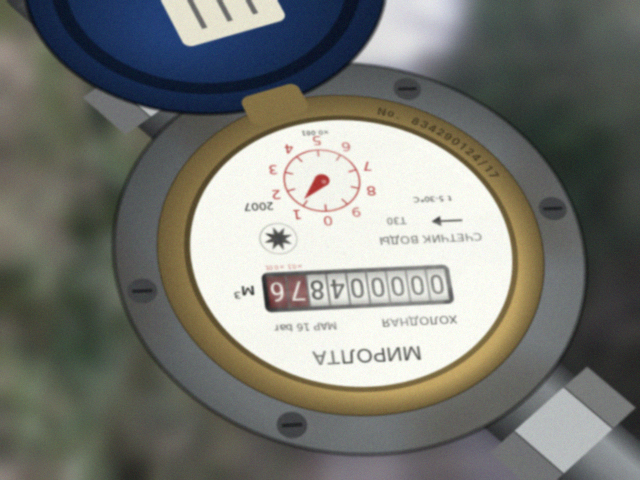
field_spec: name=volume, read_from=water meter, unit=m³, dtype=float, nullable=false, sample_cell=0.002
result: 48.761
